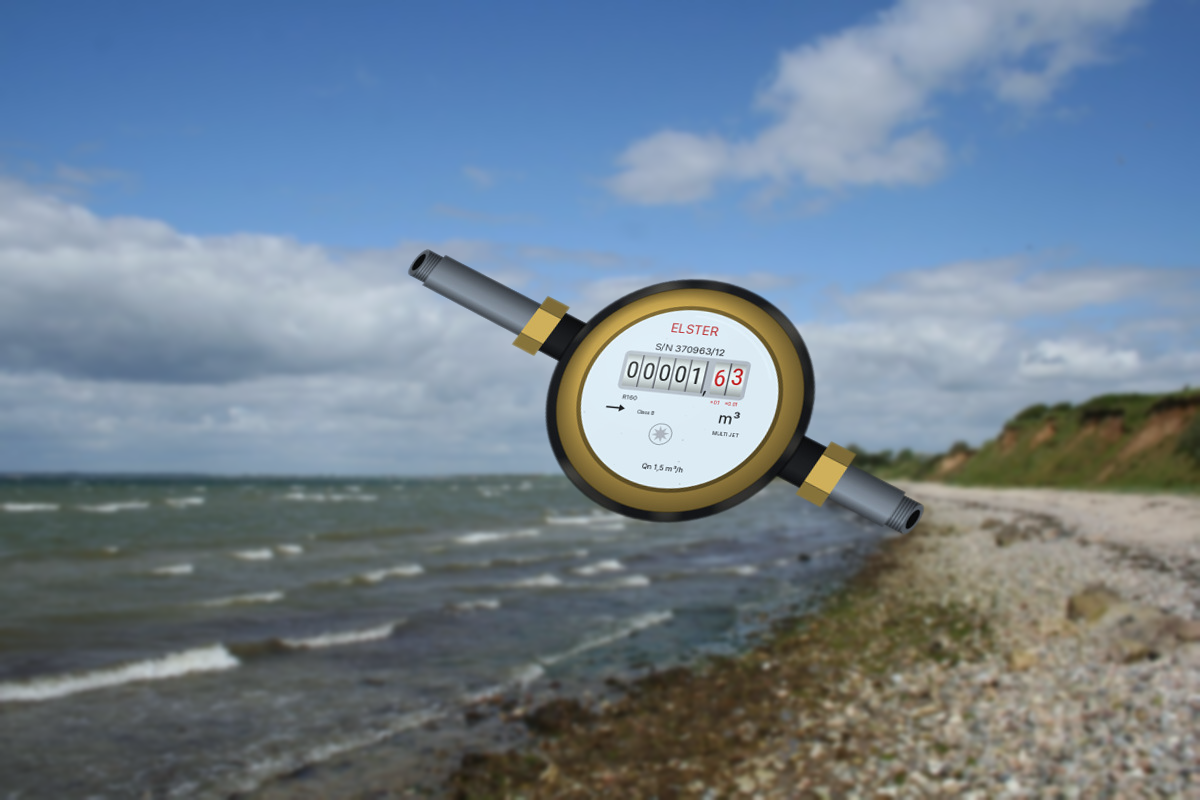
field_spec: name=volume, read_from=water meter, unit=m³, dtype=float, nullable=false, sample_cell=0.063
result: 1.63
